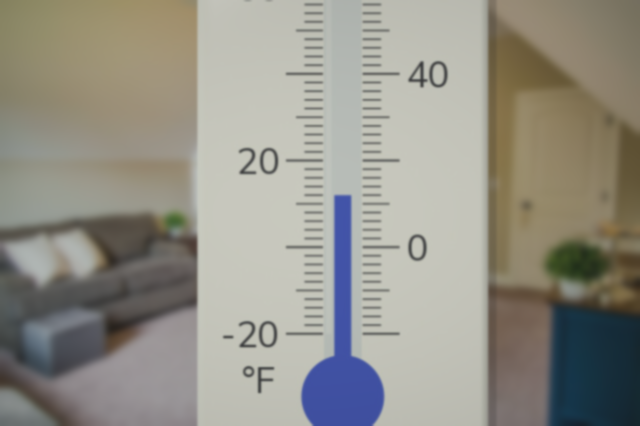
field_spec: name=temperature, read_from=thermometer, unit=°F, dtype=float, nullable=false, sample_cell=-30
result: 12
